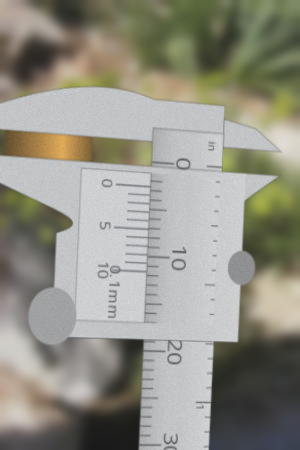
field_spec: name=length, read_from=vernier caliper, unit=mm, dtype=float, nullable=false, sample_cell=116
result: 2.6
